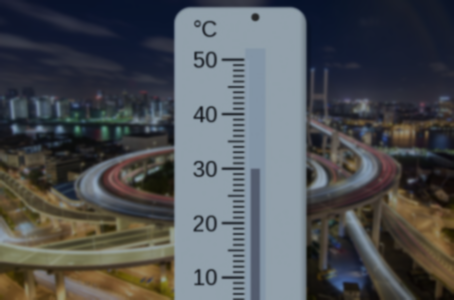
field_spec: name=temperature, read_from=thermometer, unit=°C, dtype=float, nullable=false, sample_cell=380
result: 30
